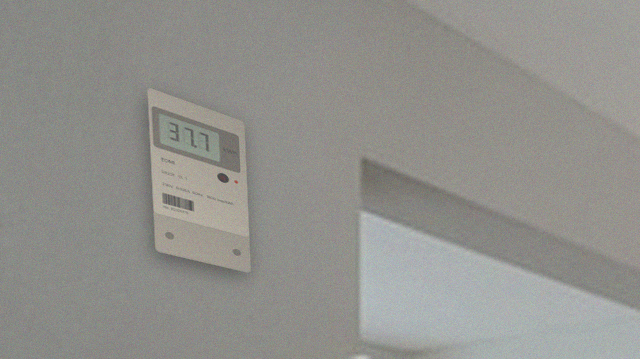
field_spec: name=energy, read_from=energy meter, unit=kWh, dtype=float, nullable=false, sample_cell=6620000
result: 37.7
